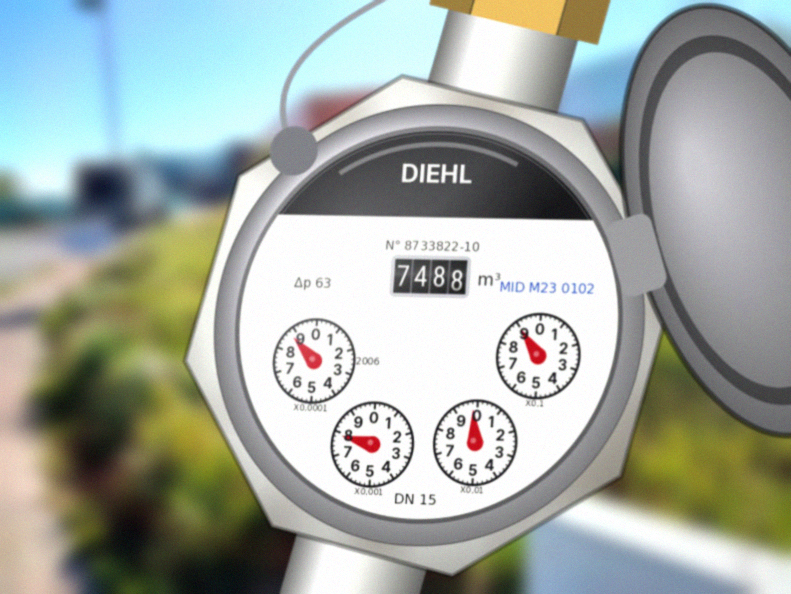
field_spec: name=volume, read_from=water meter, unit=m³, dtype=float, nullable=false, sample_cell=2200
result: 7487.8978
